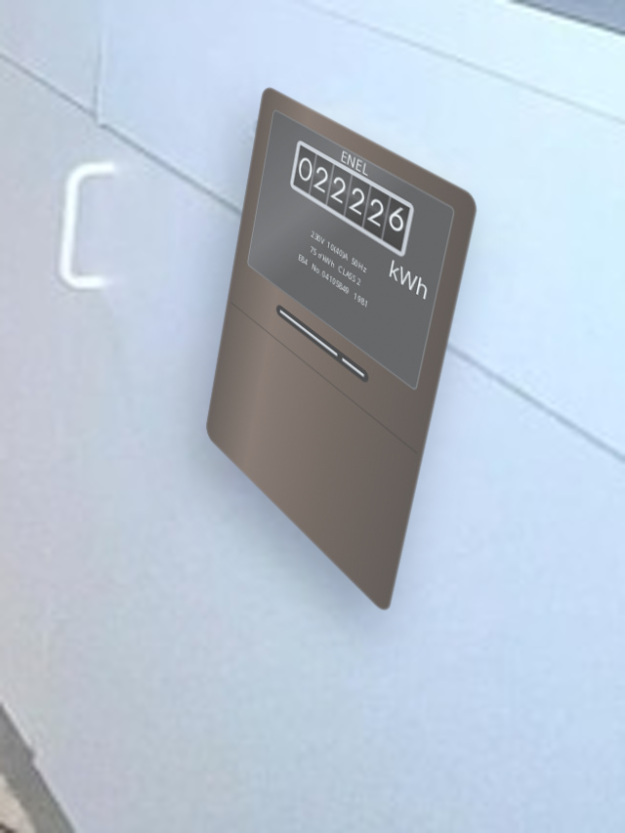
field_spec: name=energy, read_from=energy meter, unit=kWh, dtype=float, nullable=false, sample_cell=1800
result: 22226
